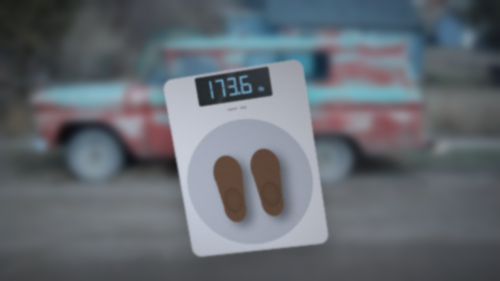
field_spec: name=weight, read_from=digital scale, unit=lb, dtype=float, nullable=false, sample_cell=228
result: 173.6
